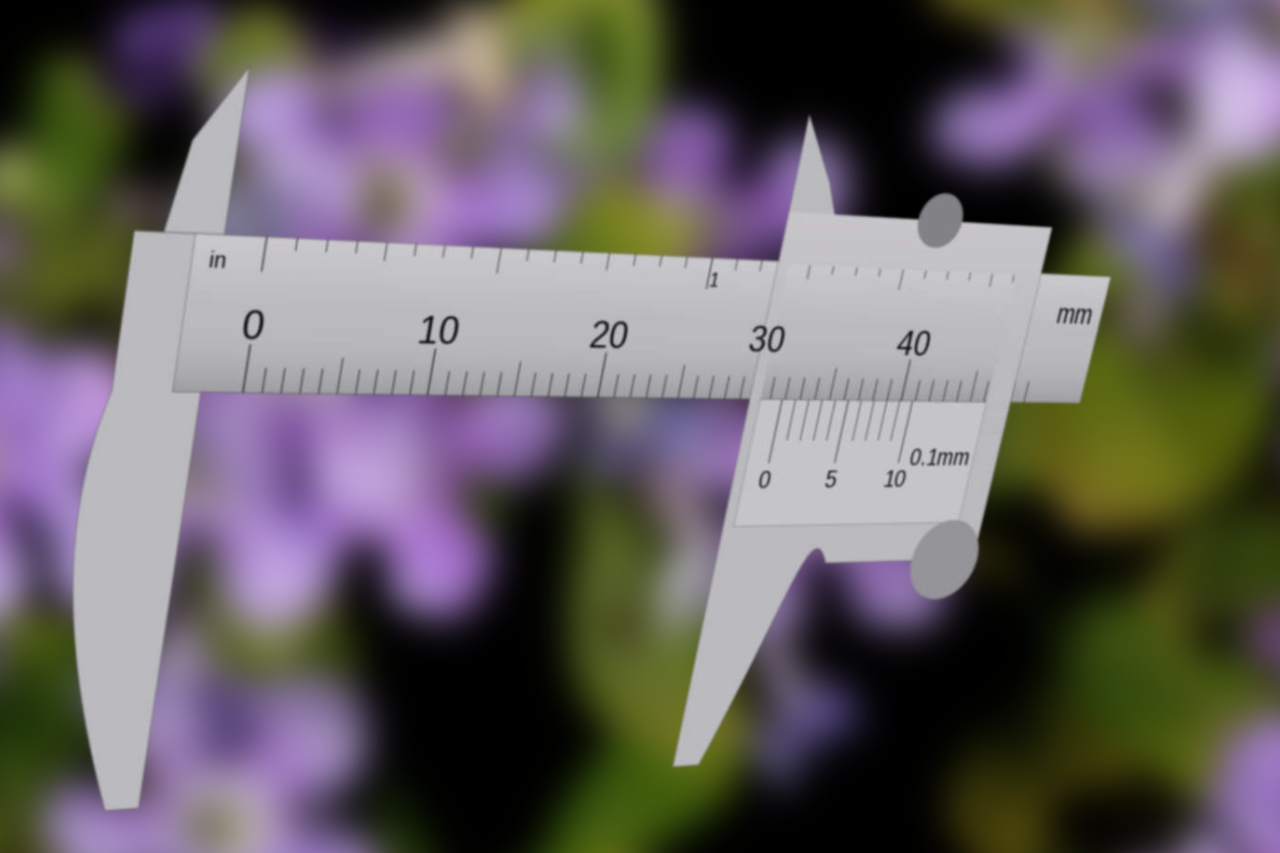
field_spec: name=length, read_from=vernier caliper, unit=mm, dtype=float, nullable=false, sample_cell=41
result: 31.8
